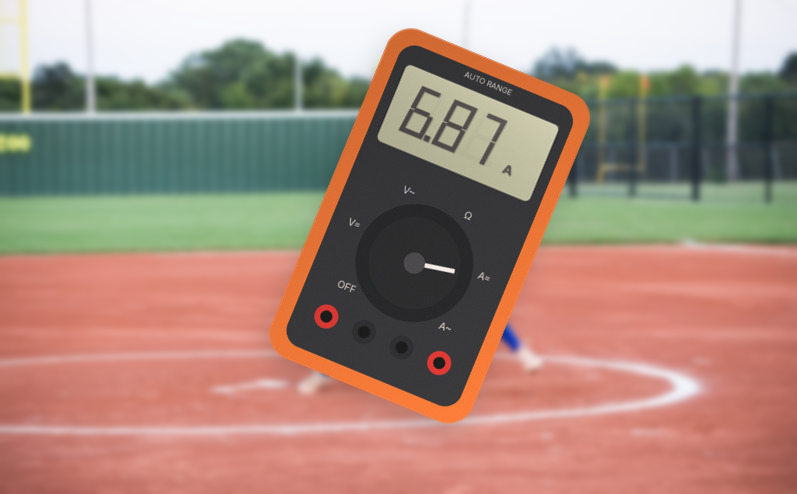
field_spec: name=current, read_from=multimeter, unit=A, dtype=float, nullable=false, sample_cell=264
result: 6.87
